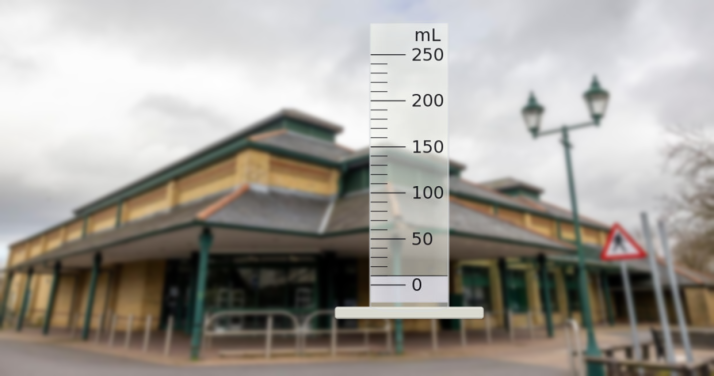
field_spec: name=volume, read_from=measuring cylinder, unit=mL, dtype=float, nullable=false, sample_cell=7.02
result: 10
